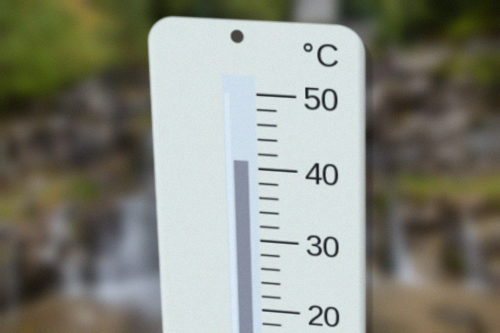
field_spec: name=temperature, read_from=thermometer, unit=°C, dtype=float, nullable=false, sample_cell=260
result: 41
